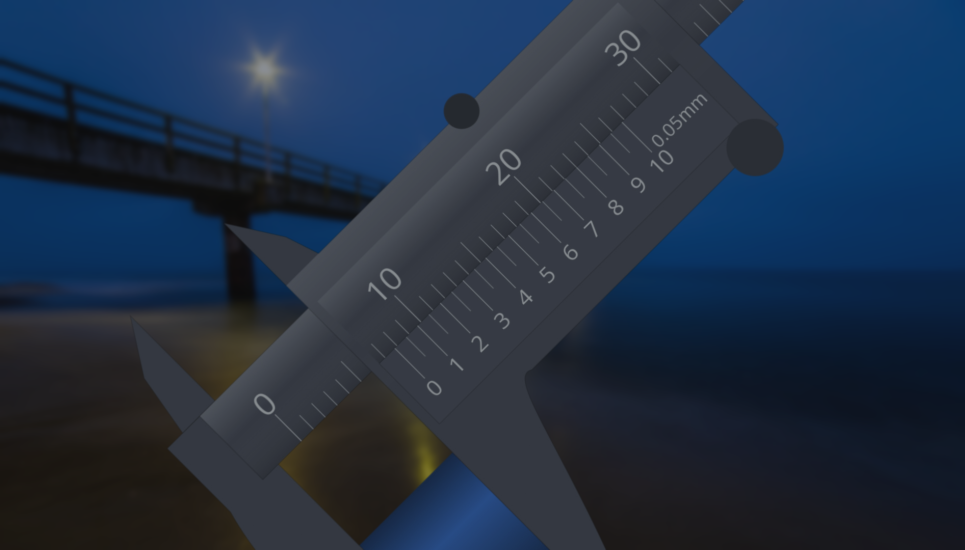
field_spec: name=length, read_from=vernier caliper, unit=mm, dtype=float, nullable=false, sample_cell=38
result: 7.8
